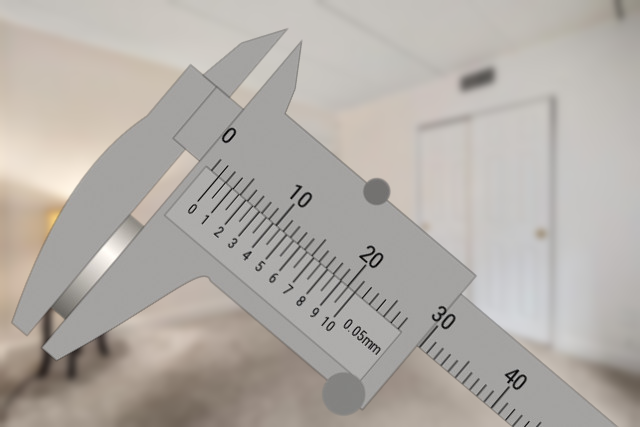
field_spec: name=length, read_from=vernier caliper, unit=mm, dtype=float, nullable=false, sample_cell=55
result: 2.0
